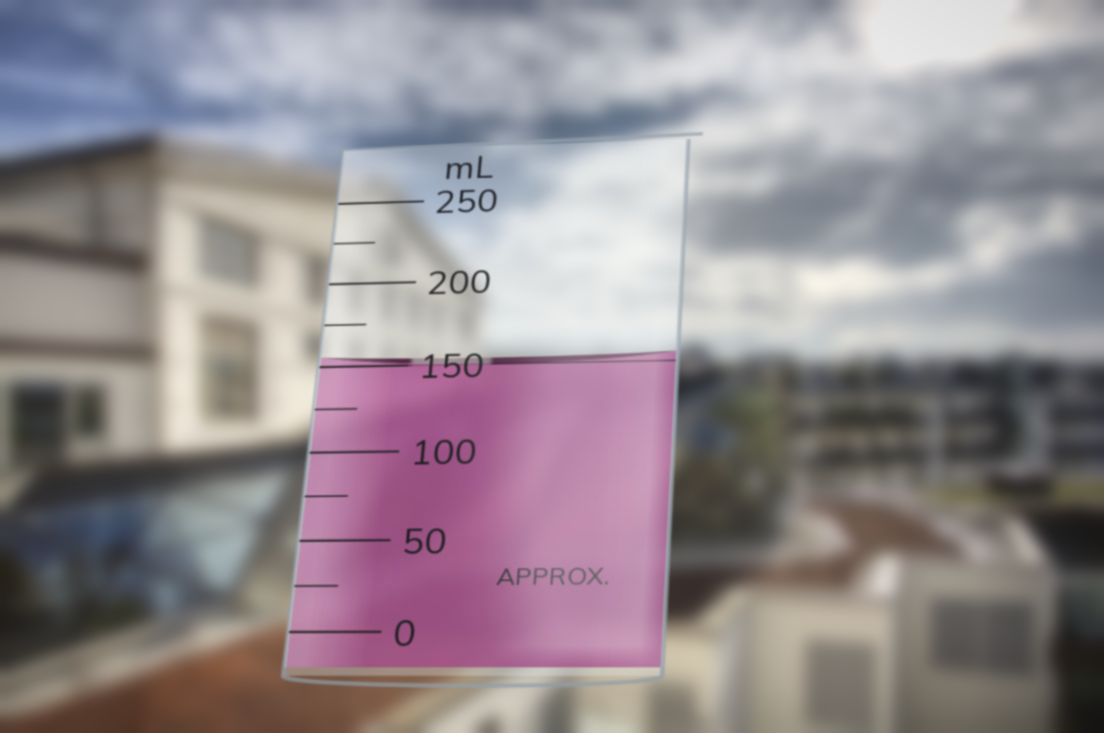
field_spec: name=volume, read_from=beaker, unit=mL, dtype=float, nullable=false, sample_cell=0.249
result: 150
